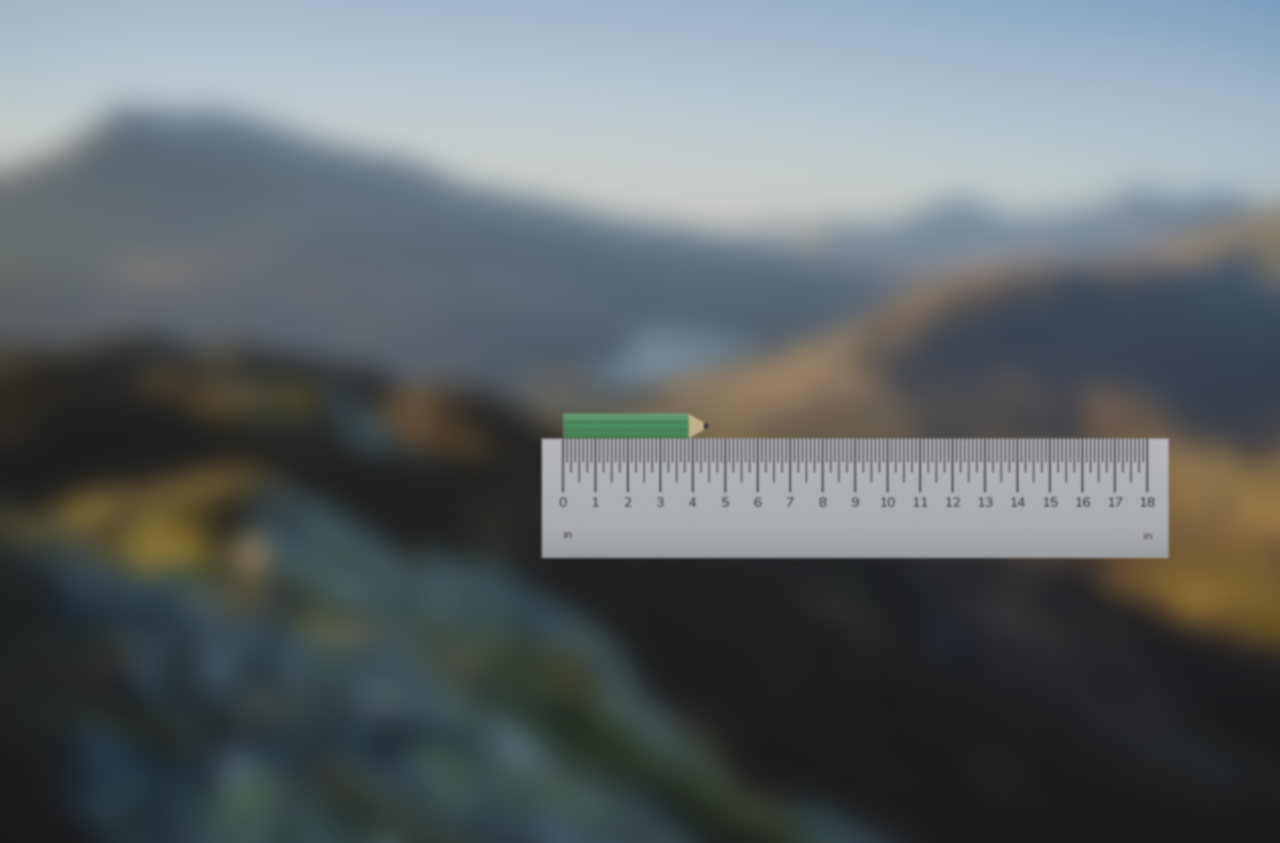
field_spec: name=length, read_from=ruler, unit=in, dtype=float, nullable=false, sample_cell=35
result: 4.5
